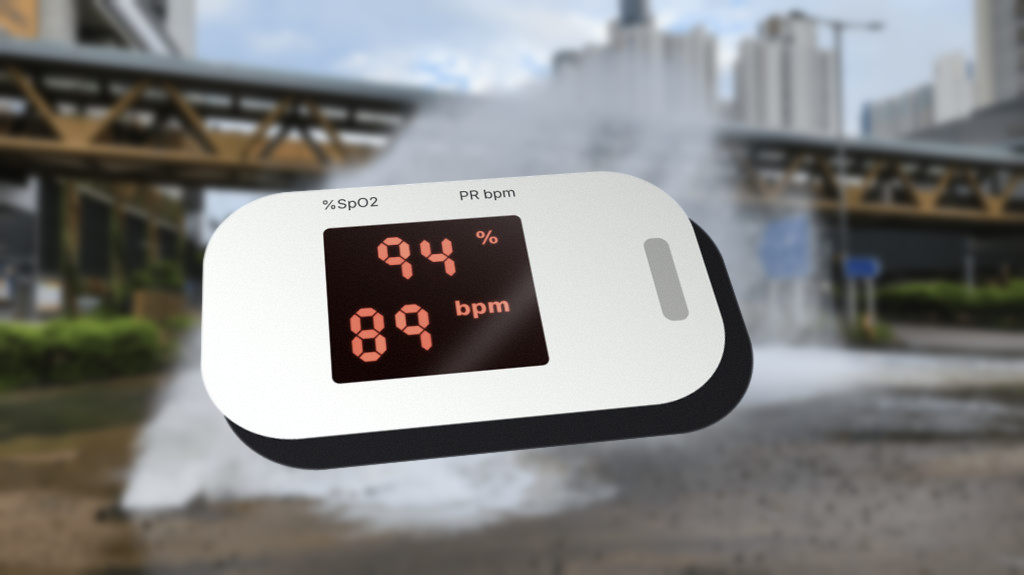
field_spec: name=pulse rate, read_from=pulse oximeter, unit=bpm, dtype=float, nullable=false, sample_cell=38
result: 89
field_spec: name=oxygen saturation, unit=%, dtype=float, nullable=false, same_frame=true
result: 94
